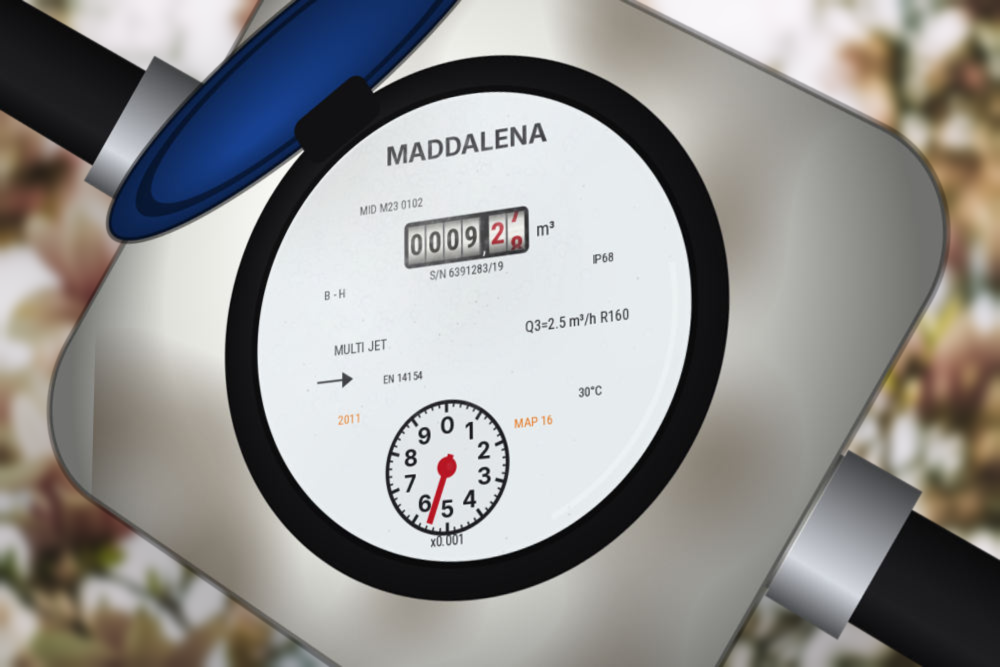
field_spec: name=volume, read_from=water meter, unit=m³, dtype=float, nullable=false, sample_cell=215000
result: 9.275
